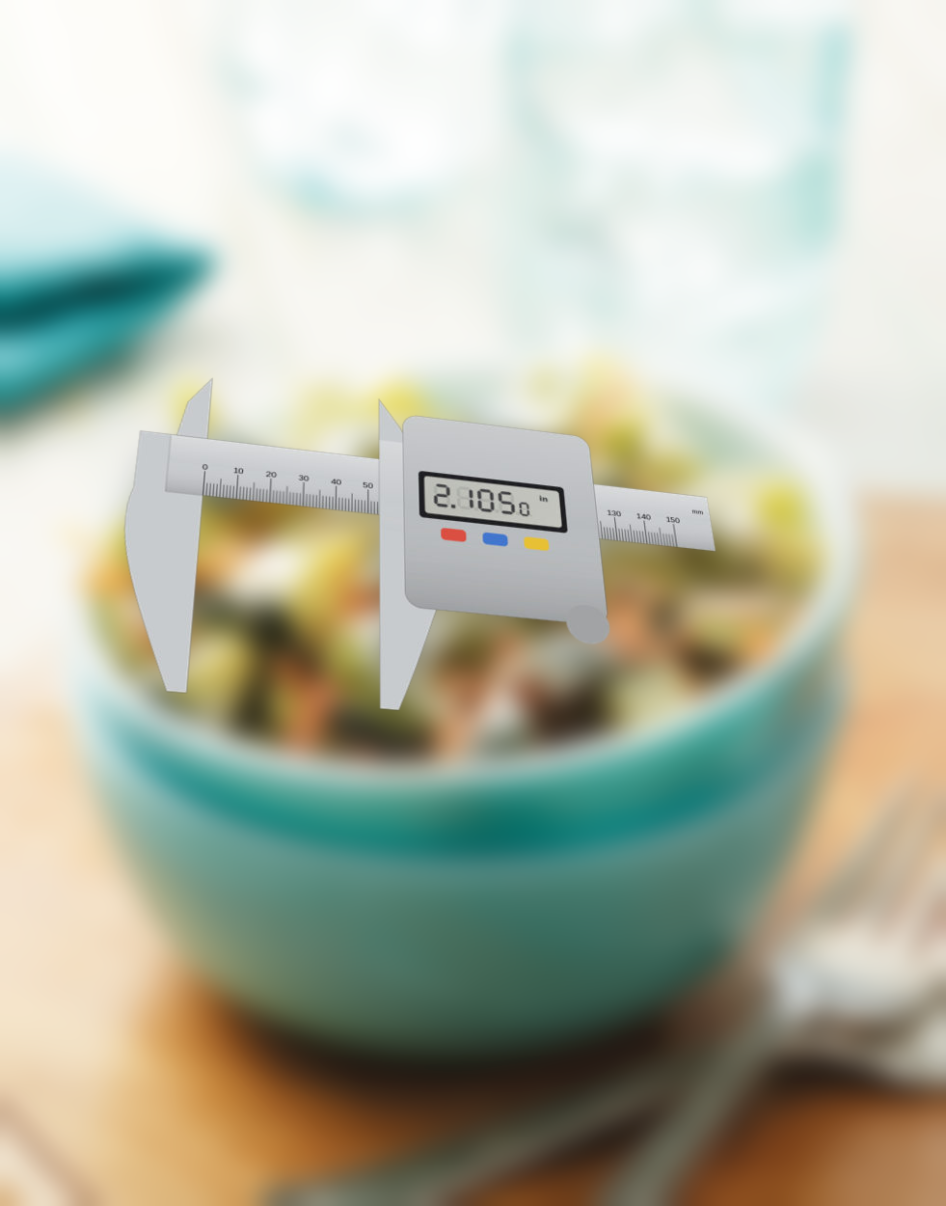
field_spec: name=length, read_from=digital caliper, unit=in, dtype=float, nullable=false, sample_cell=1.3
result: 2.1050
